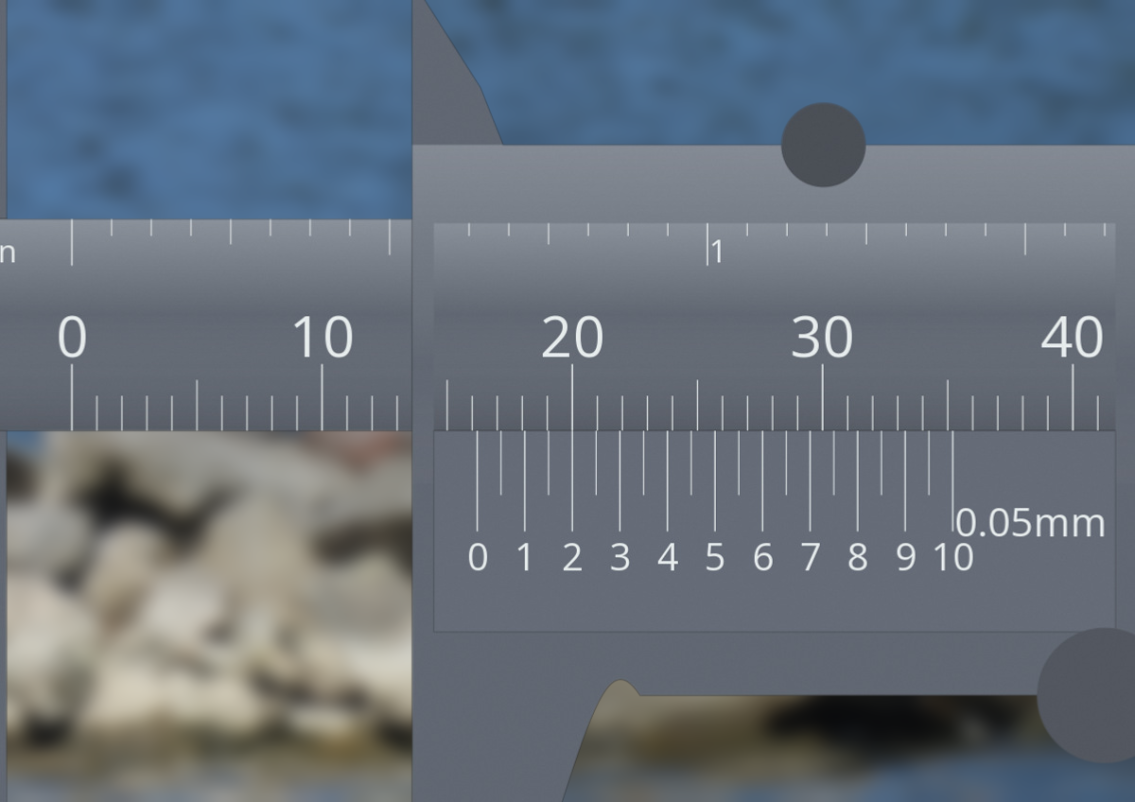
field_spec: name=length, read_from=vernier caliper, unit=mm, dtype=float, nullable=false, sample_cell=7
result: 16.20
